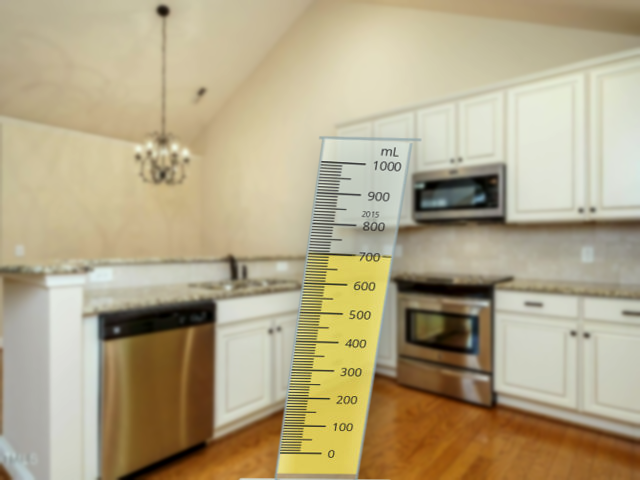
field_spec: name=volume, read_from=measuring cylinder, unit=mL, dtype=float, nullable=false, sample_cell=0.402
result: 700
